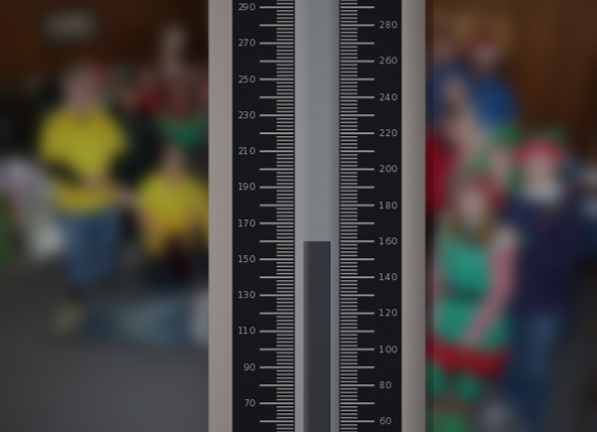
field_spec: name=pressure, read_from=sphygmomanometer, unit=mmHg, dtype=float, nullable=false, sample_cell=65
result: 160
